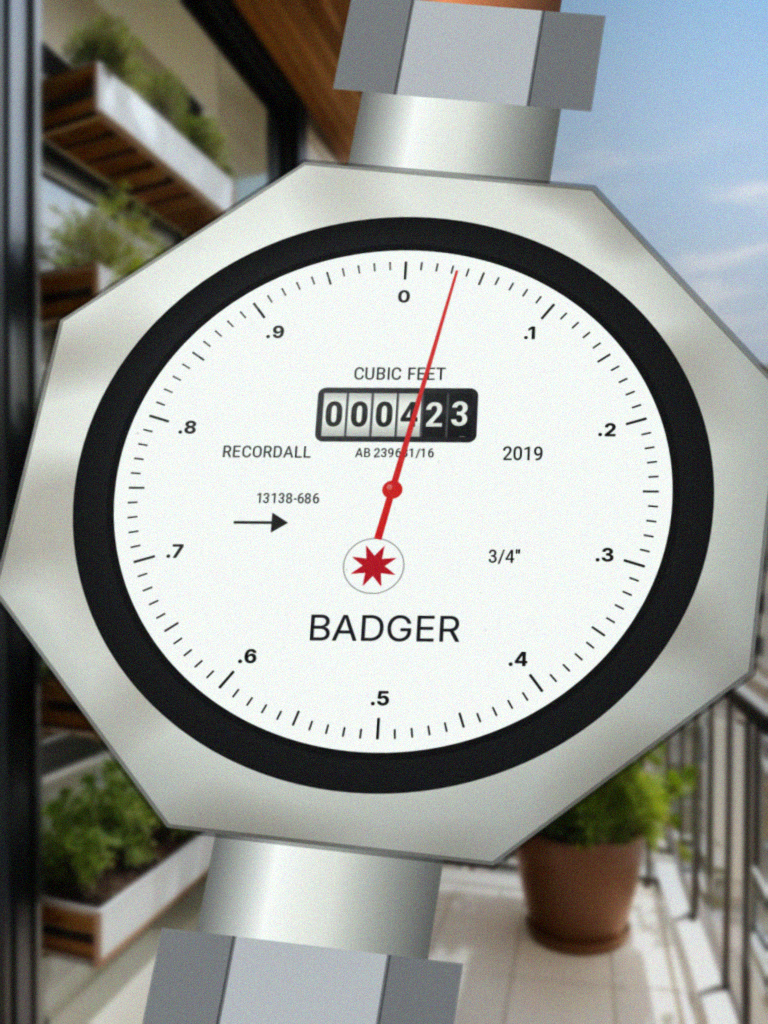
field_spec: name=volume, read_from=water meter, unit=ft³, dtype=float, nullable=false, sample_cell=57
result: 423.03
